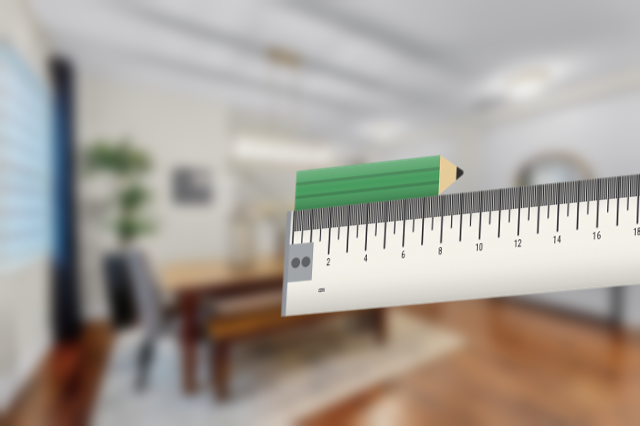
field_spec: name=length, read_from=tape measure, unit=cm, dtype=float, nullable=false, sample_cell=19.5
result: 9
